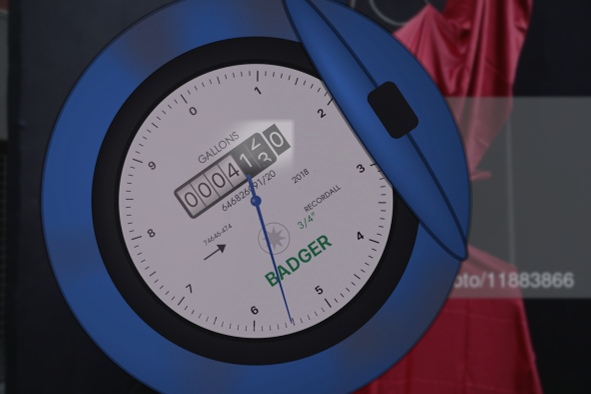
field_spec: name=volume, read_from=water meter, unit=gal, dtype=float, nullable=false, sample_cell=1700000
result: 4125.5
